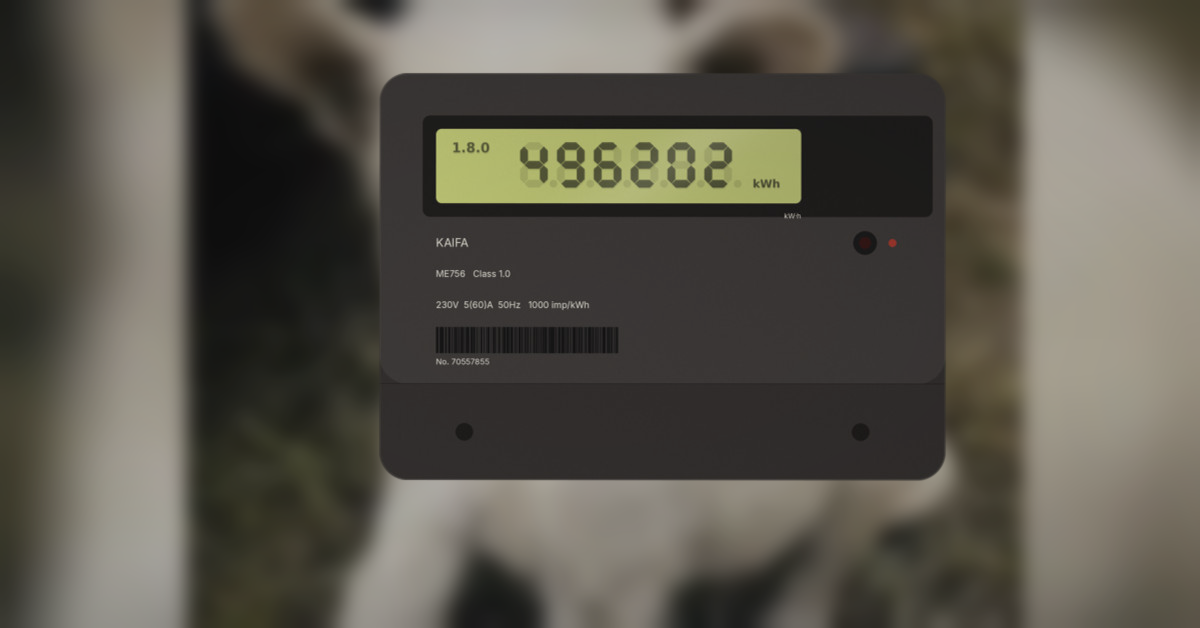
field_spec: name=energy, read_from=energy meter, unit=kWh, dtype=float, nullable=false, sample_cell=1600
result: 496202
